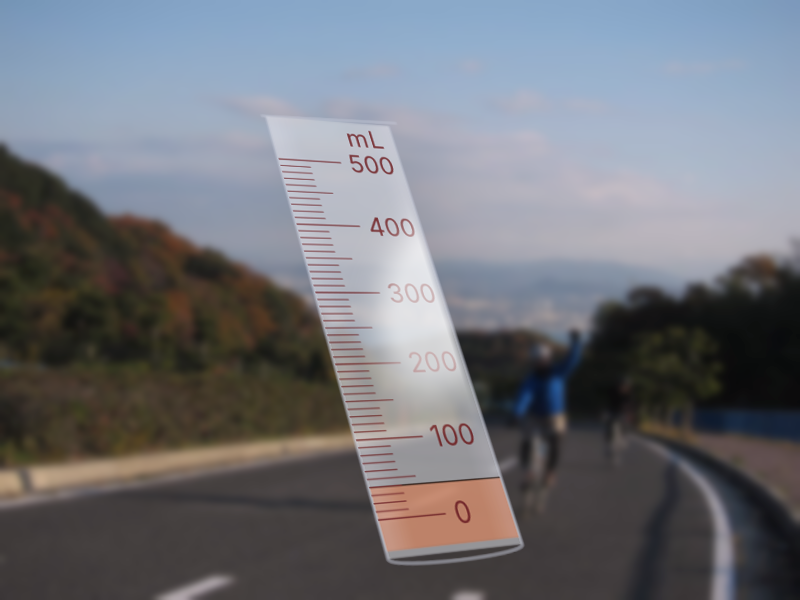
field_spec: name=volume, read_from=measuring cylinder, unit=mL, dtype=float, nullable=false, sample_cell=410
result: 40
